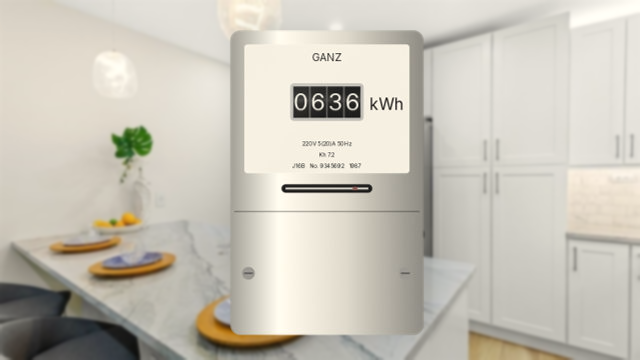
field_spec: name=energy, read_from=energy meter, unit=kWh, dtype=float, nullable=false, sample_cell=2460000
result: 636
